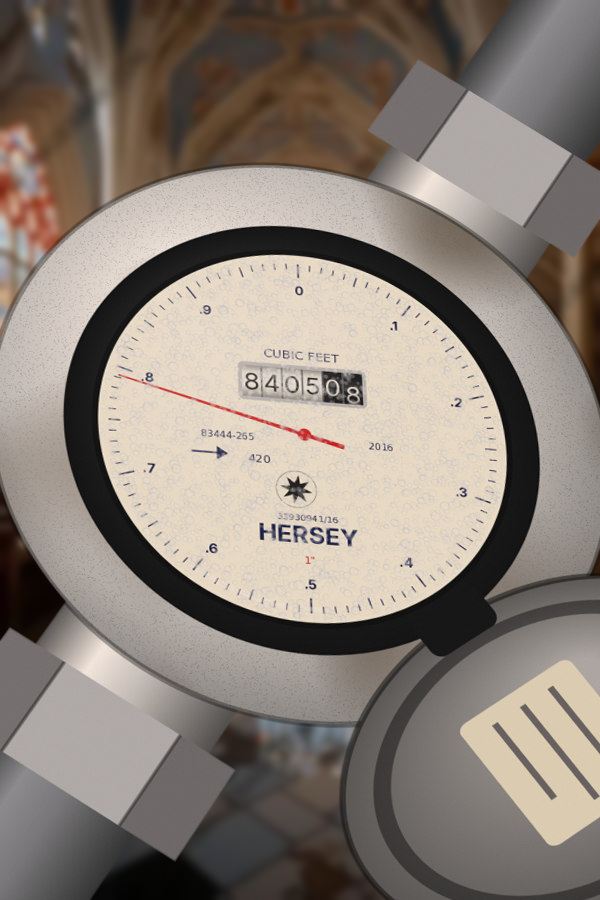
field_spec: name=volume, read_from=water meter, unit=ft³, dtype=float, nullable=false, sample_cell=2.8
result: 840507.79
